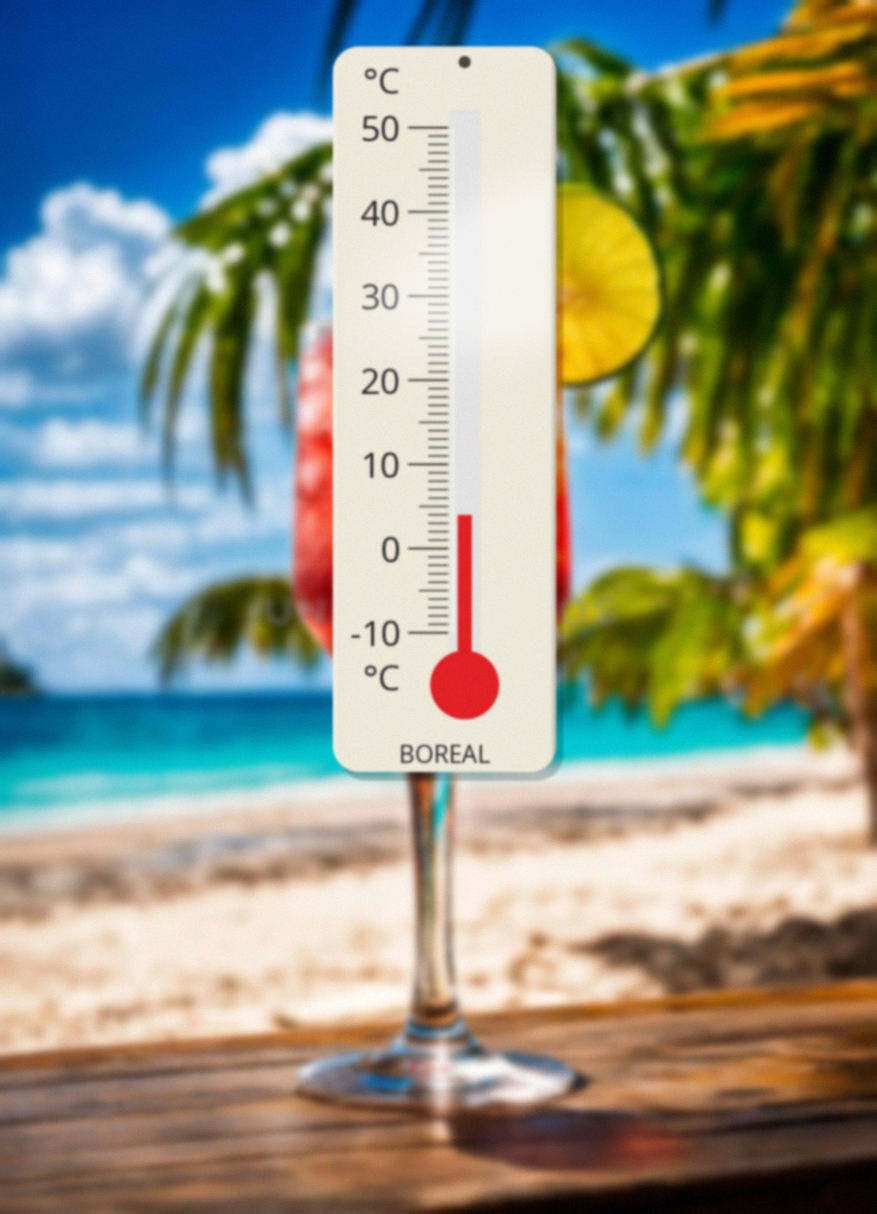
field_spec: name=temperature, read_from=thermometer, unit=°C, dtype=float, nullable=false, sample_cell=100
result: 4
